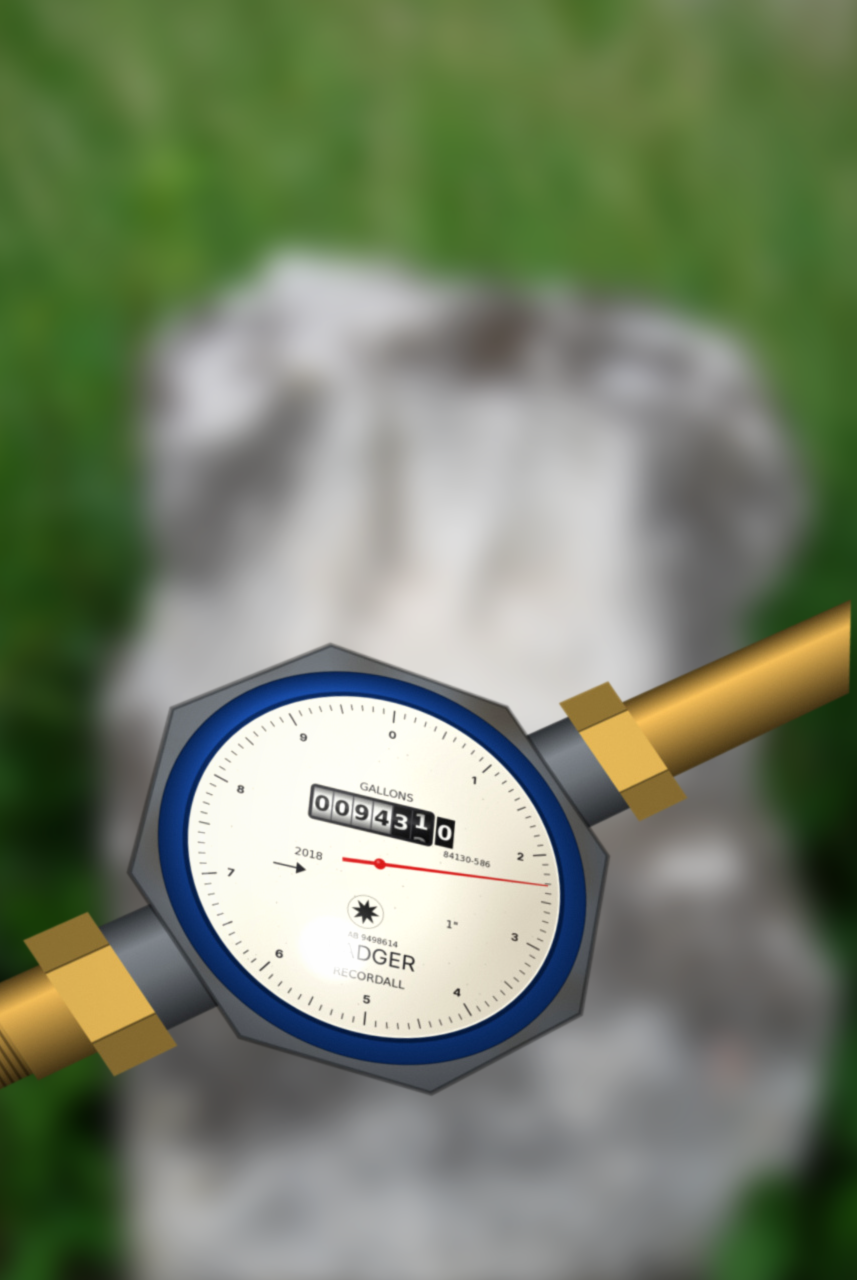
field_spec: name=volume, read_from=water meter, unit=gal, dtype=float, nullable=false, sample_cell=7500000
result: 94312.3
